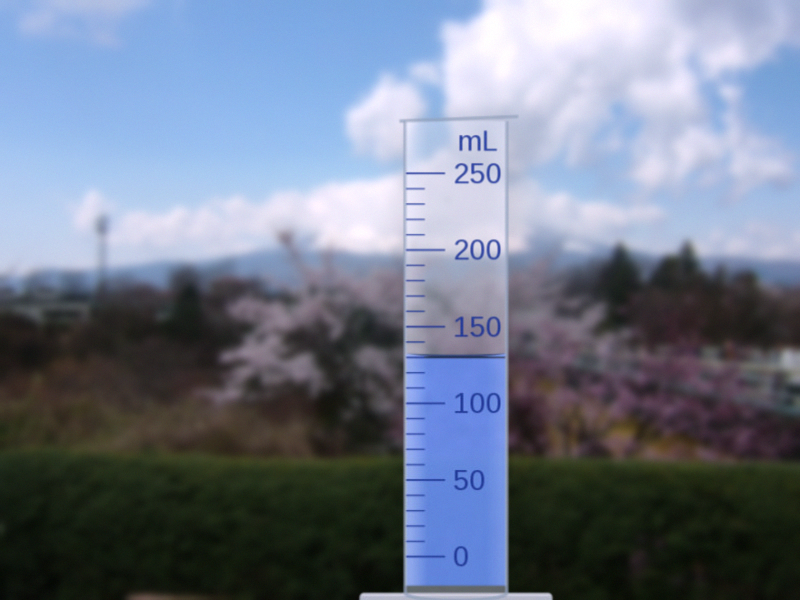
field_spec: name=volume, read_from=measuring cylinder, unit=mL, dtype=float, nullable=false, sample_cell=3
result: 130
